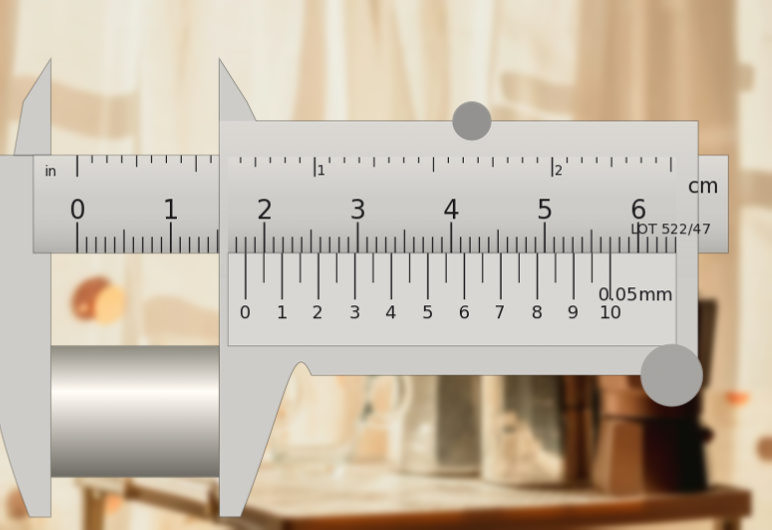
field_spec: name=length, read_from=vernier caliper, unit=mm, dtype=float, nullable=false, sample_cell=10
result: 18.0
